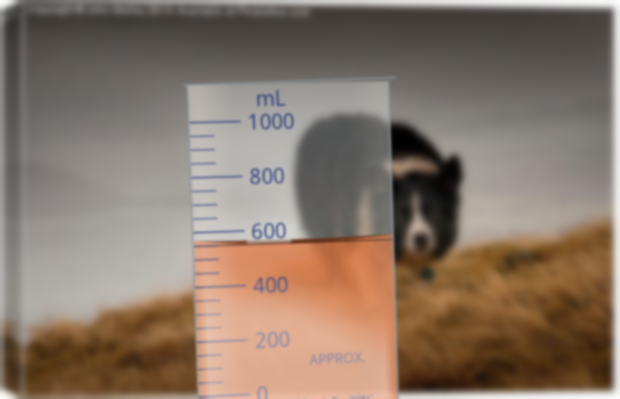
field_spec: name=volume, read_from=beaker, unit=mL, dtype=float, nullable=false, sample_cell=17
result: 550
